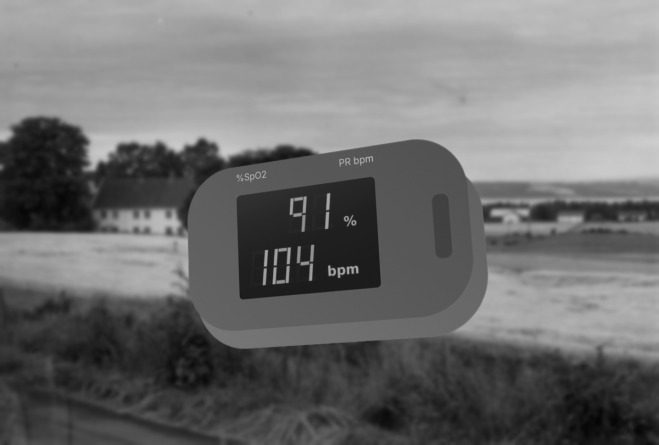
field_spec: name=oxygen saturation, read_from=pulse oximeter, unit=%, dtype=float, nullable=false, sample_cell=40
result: 91
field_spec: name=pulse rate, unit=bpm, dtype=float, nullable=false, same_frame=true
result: 104
